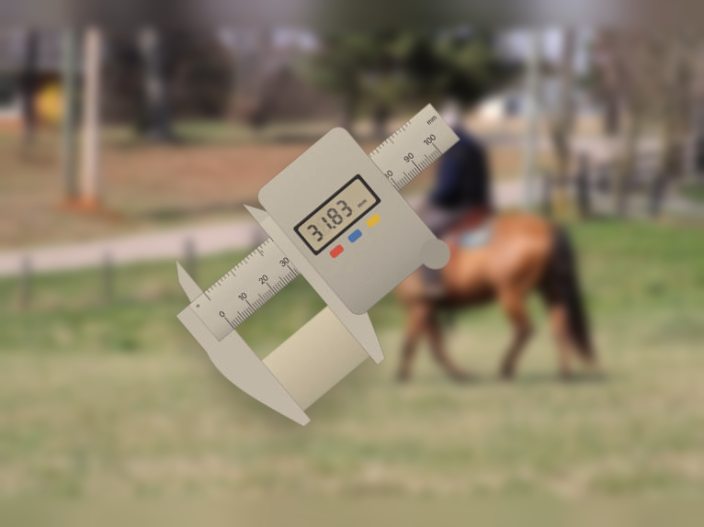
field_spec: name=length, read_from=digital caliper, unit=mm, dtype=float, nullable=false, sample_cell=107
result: 31.83
